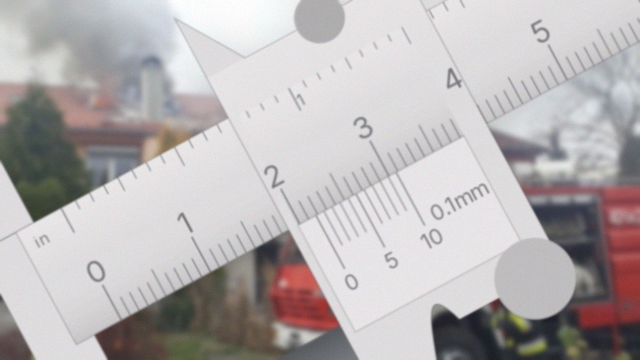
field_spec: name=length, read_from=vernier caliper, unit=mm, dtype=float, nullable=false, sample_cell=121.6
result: 21.8
